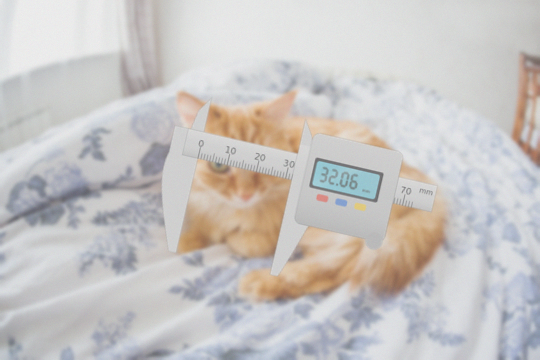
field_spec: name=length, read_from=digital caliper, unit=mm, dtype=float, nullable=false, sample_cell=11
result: 32.06
